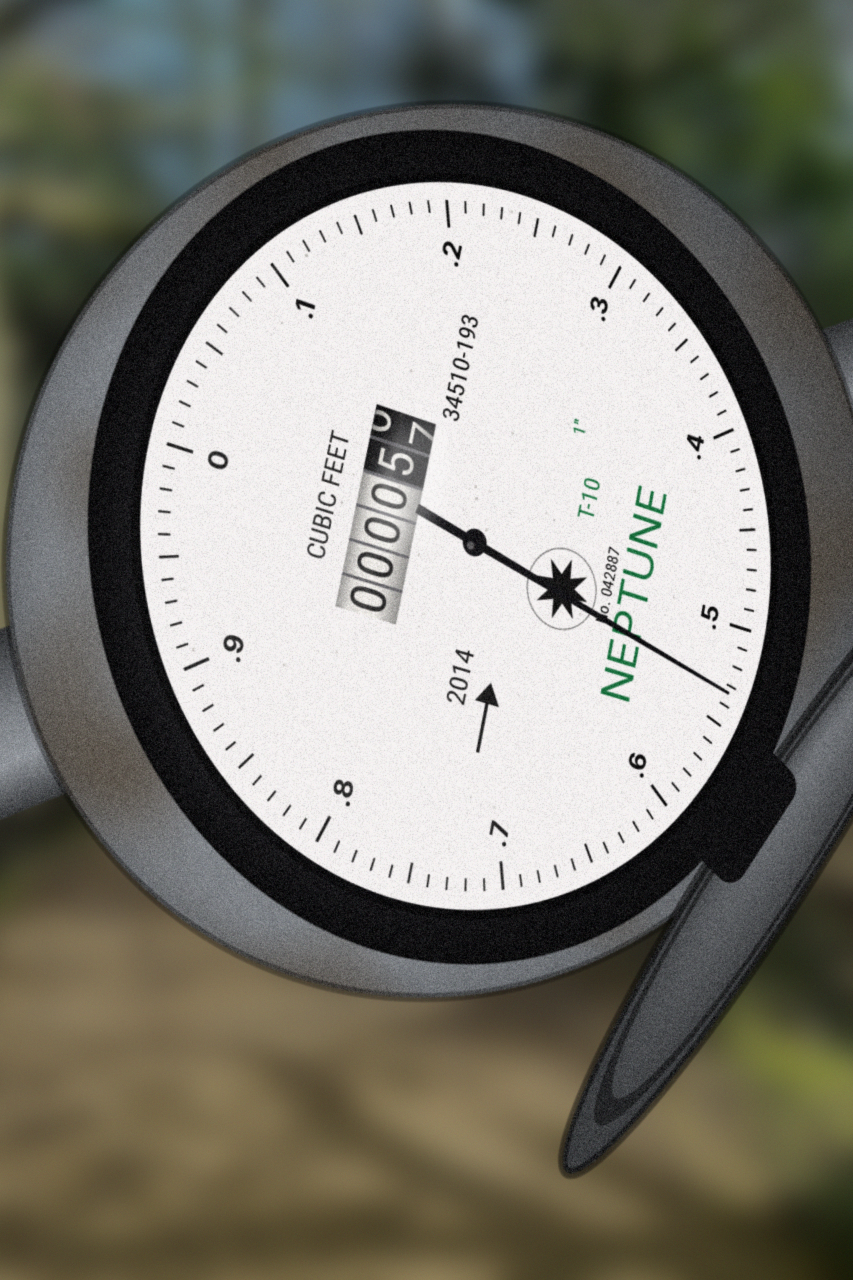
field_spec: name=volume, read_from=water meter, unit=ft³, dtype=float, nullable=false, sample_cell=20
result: 56.53
